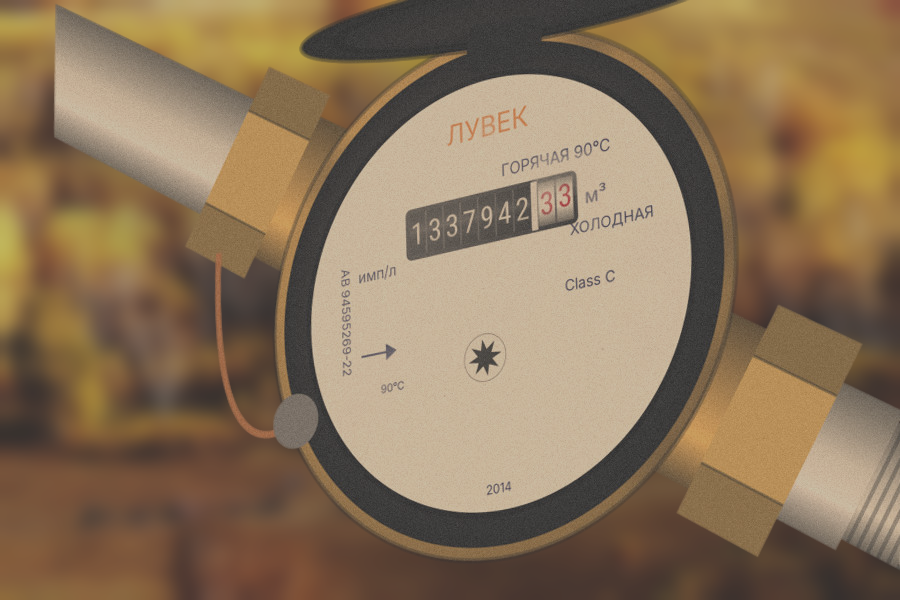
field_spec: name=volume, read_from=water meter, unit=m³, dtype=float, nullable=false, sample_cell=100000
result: 1337942.33
